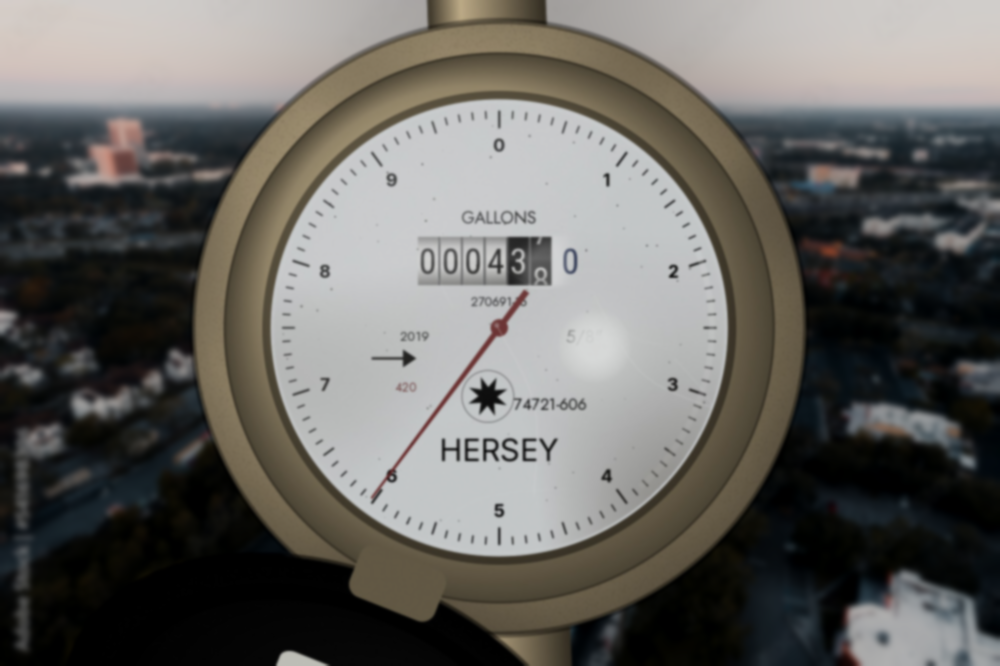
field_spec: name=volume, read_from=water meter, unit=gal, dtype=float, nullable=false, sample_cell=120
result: 4376.0
